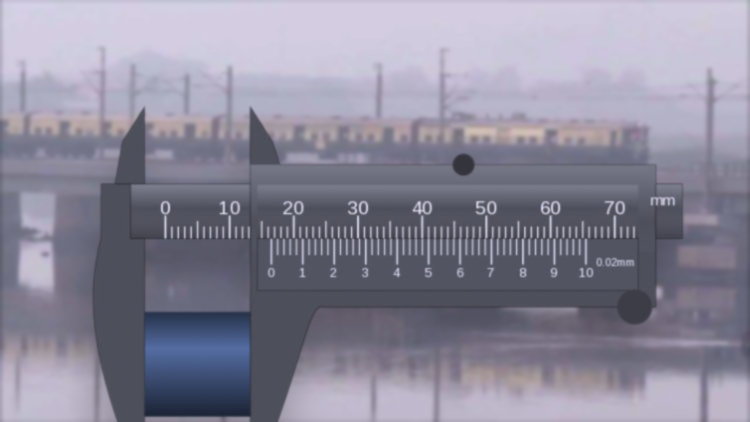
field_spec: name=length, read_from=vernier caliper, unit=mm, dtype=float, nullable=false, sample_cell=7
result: 16.5
